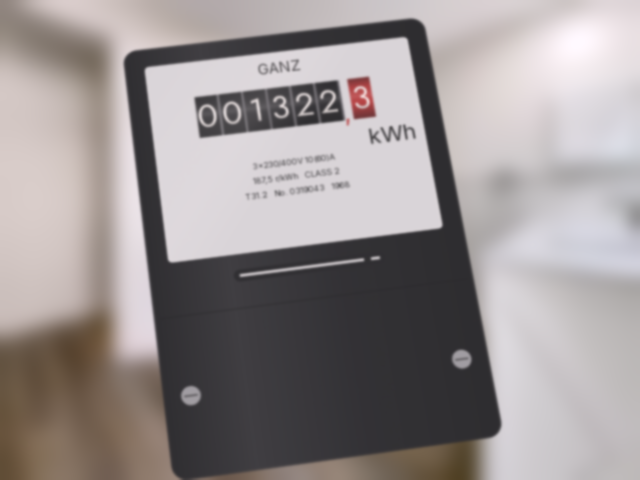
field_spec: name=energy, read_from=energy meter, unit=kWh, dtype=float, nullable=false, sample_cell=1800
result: 1322.3
